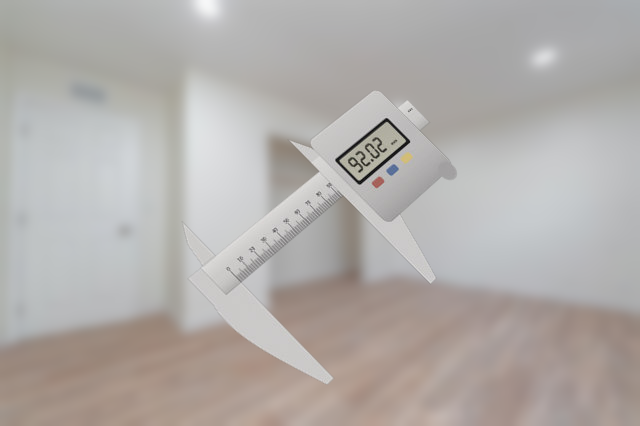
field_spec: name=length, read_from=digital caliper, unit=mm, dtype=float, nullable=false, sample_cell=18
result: 92.02
